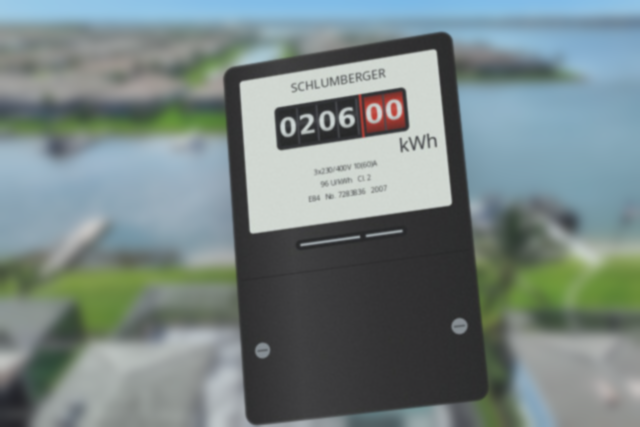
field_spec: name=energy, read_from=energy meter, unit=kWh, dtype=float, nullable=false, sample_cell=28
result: 206.00
